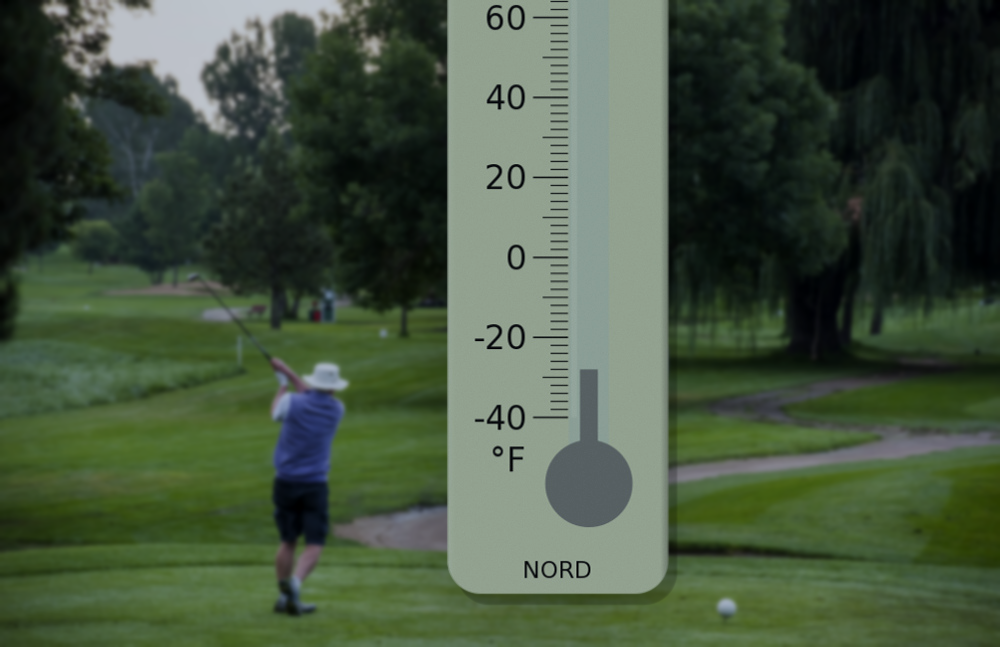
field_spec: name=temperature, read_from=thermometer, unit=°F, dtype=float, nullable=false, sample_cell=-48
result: -28
